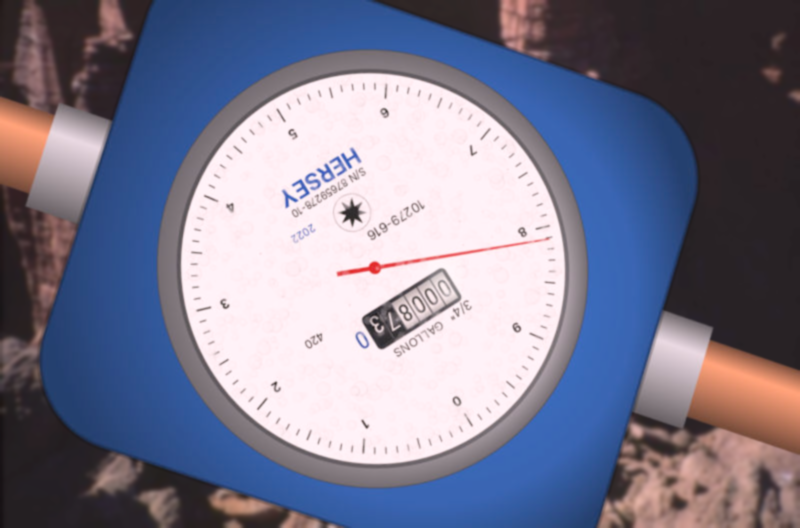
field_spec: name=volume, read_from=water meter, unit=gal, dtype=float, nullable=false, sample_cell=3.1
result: 8728.1
